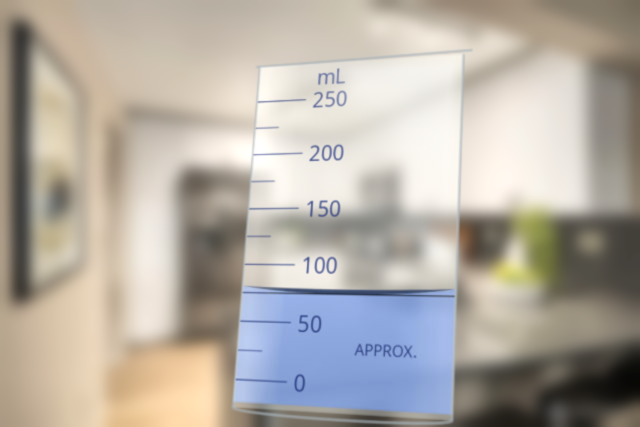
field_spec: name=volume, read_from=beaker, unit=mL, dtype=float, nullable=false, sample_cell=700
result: 75
